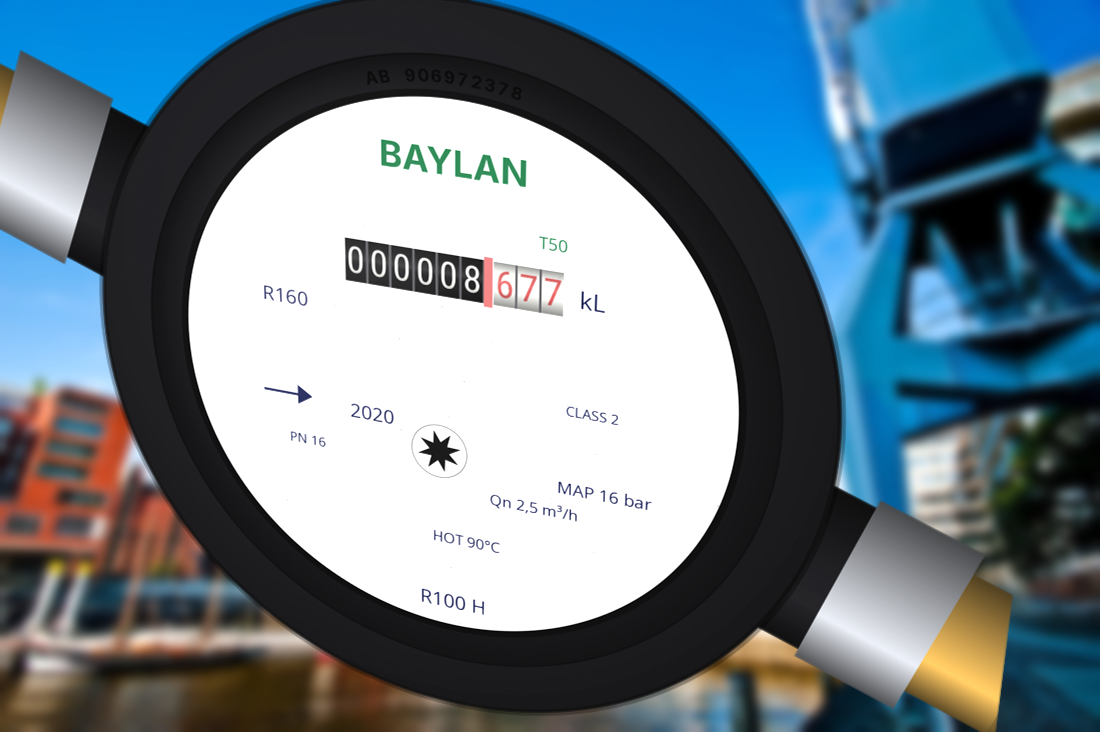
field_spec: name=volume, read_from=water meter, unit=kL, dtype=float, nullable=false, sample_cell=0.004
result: 8.677
